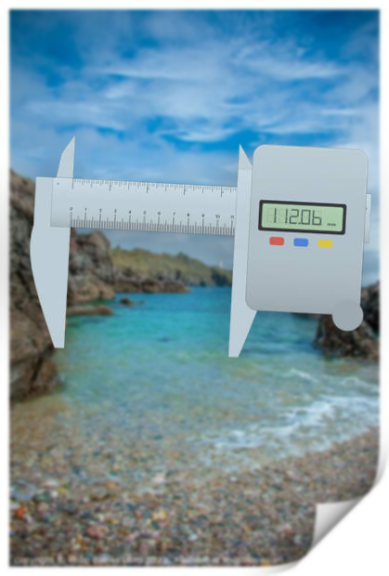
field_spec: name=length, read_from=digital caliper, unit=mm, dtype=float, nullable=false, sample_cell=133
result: 112.06
